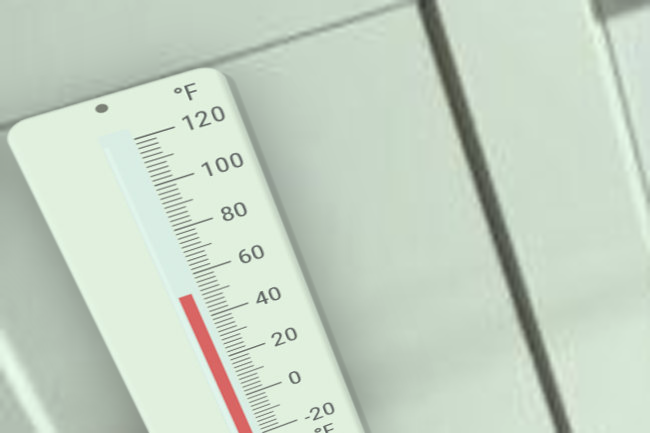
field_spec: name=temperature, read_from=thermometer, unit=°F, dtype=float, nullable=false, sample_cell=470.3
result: 52
